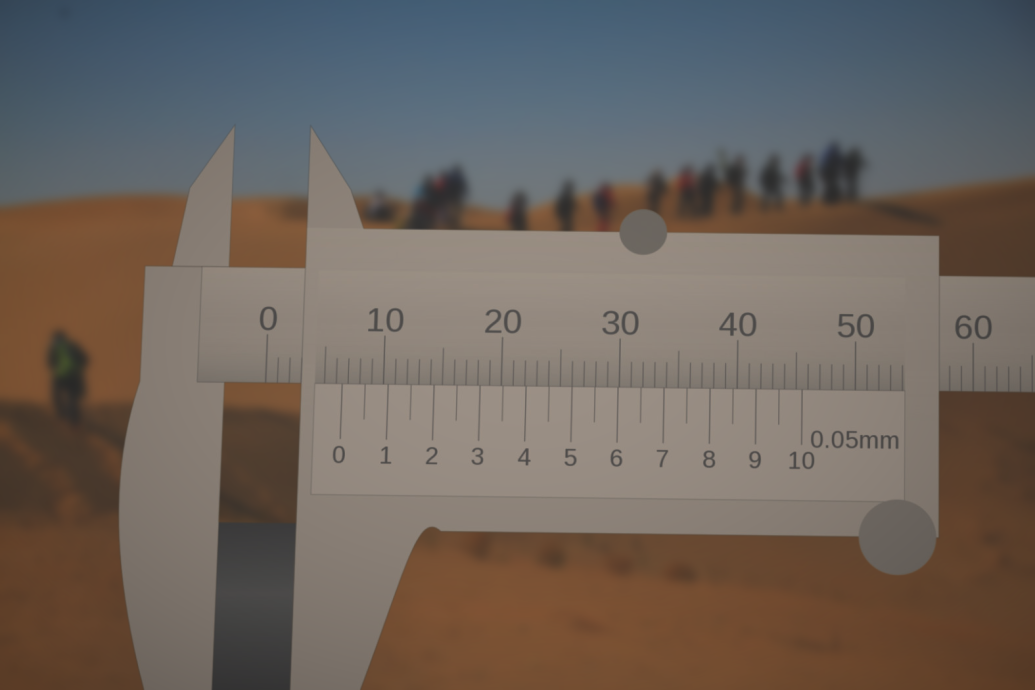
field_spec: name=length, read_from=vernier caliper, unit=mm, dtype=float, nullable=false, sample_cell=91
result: 6.5
